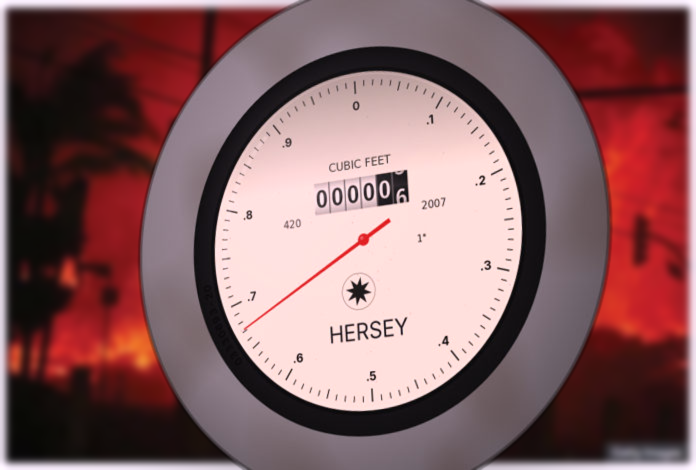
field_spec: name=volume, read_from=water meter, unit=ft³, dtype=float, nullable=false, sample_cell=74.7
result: 5.67
